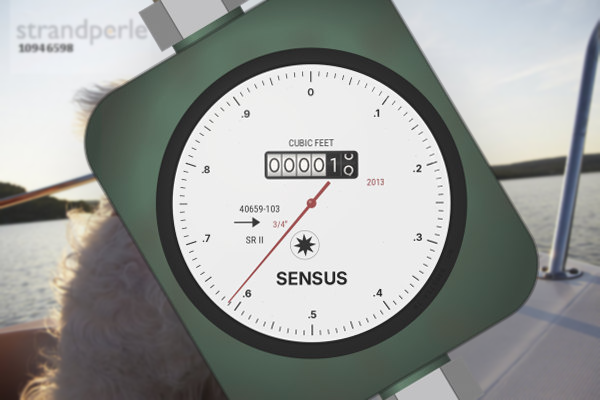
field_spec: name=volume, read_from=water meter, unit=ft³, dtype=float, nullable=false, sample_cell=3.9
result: 18.61
